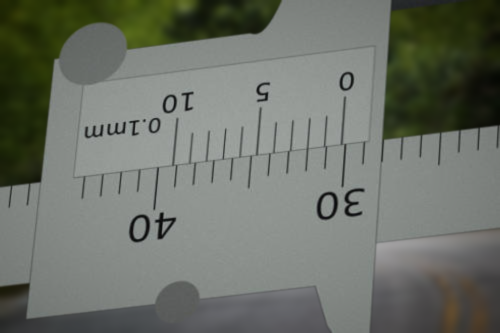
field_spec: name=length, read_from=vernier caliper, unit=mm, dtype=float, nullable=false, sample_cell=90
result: 30.2
